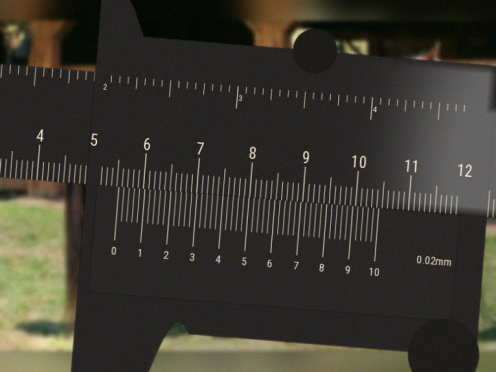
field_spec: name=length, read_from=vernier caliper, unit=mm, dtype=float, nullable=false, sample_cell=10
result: 55.4
